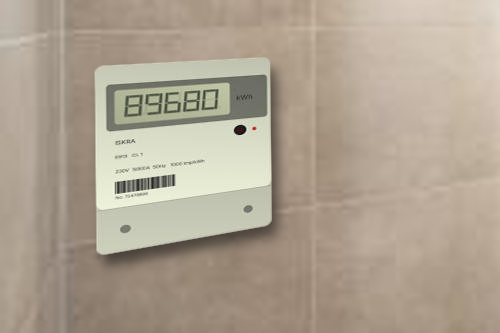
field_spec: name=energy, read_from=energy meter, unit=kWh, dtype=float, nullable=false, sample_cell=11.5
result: 89680
